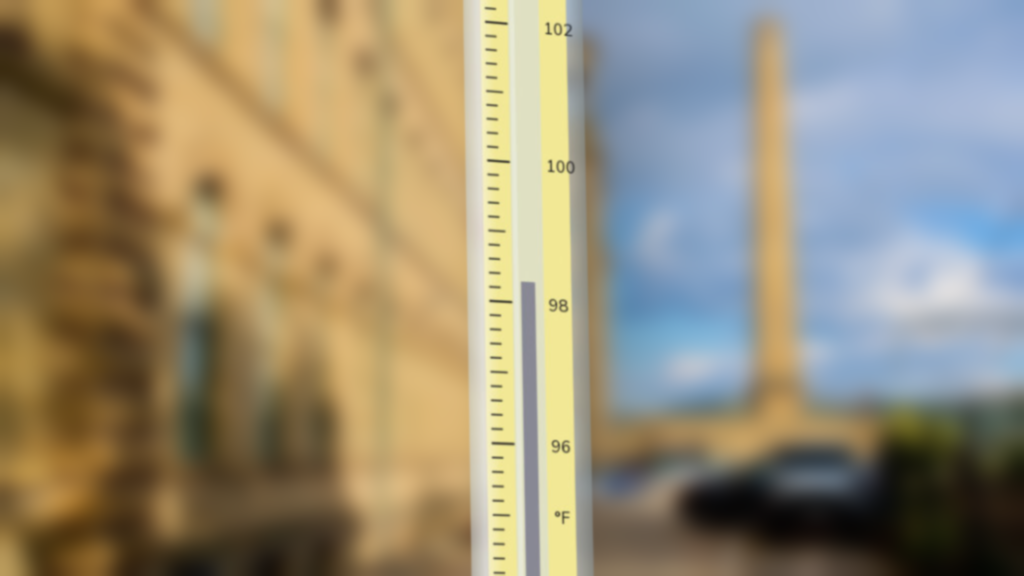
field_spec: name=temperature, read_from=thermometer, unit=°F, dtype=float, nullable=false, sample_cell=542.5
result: 98.3
